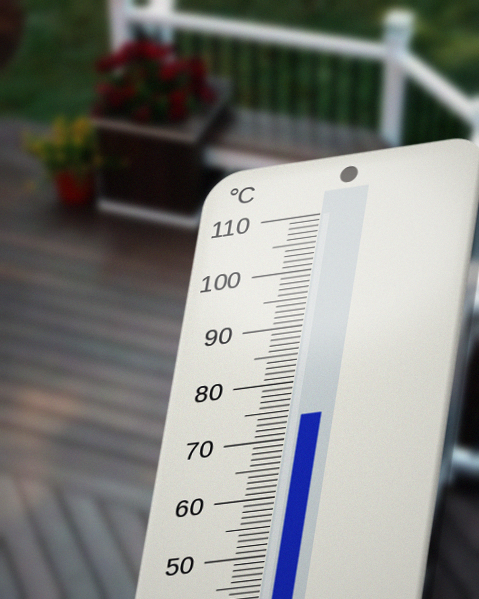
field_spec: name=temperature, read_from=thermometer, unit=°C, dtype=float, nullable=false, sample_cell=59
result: 74
